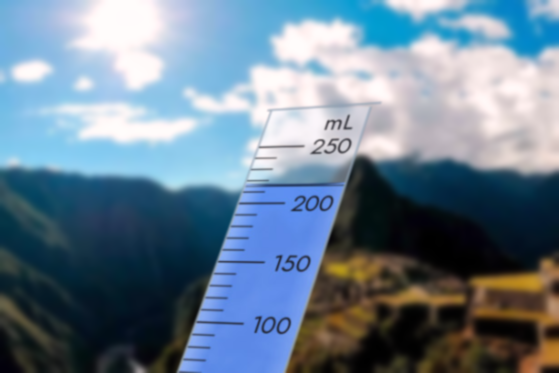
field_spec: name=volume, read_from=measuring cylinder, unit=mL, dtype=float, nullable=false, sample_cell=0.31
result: 215
